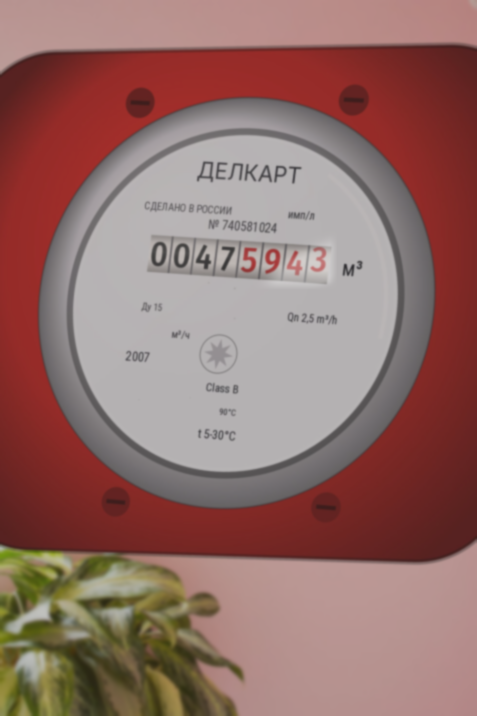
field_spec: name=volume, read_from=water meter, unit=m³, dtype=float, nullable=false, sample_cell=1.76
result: 47.5943
